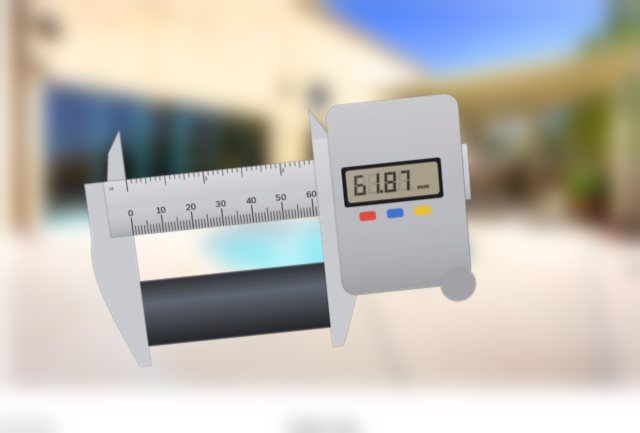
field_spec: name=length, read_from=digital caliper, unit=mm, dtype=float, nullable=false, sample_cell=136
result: 61.87
